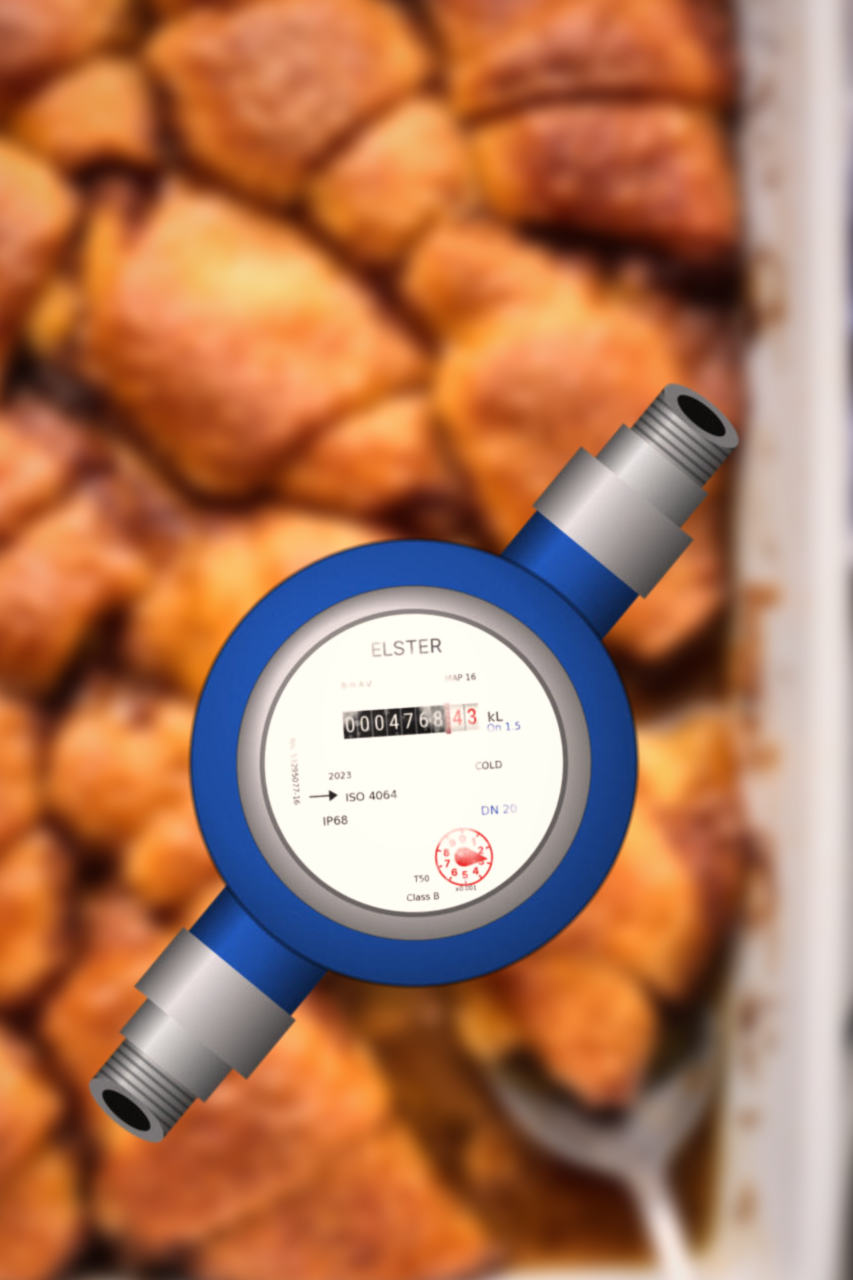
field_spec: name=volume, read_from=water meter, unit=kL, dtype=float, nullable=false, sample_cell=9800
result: 4768.432
